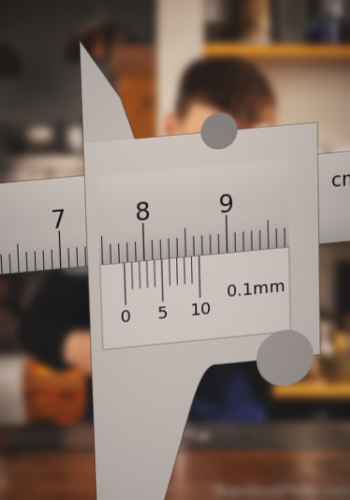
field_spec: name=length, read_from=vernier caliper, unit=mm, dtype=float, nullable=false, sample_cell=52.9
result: 77.6
